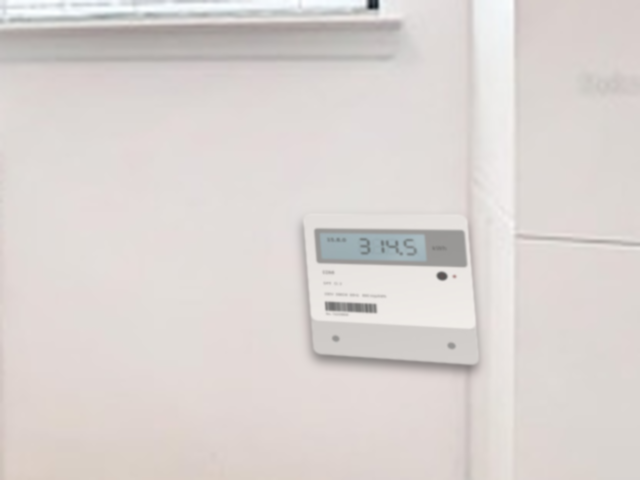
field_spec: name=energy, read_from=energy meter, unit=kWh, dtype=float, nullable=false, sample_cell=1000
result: 314.5
